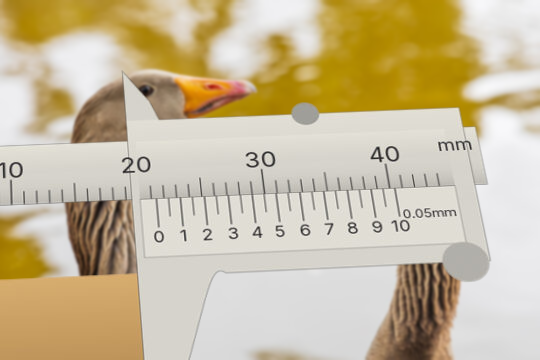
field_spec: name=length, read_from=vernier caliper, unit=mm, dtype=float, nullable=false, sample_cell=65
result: 21.4
